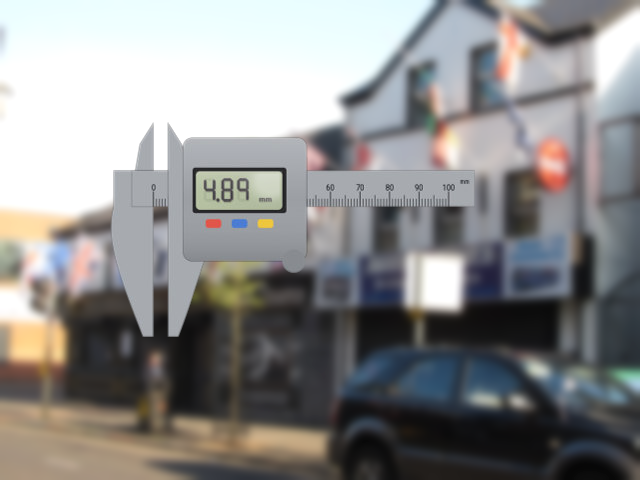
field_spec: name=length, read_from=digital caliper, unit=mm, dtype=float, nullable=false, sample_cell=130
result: 4.89
